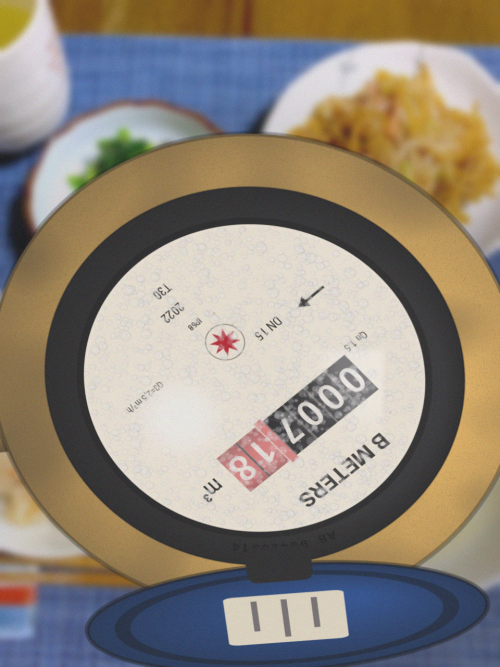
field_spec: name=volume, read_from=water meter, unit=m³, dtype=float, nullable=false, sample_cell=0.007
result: 7.18
